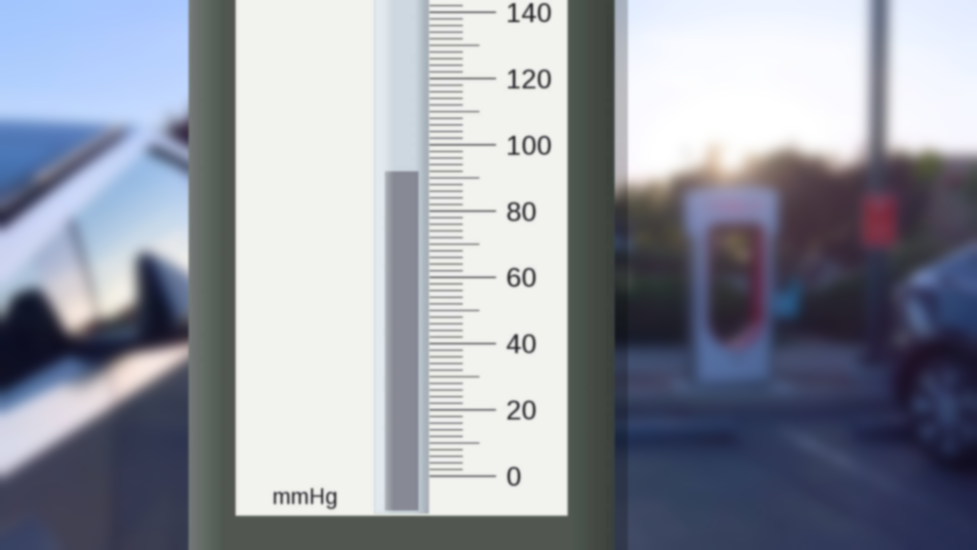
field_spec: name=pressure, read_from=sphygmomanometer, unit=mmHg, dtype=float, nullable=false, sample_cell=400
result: 92
